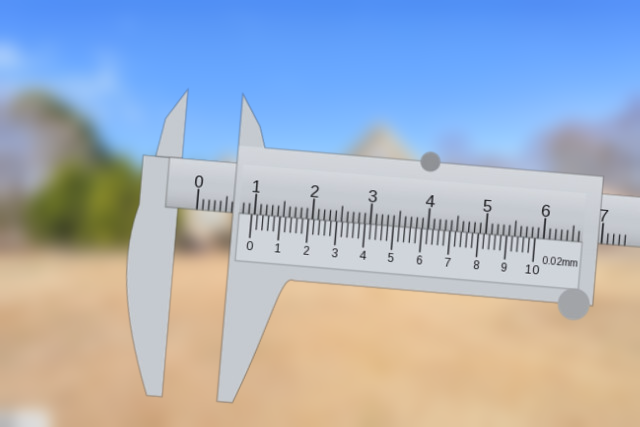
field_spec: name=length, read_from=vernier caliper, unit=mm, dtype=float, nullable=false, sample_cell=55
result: 9.5
